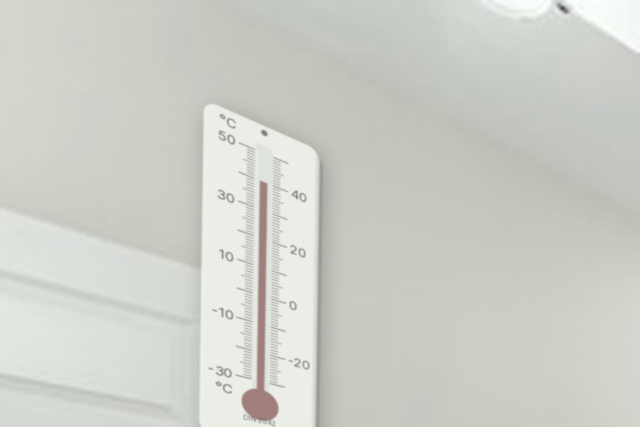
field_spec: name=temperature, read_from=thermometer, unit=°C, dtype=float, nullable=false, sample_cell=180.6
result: 40
